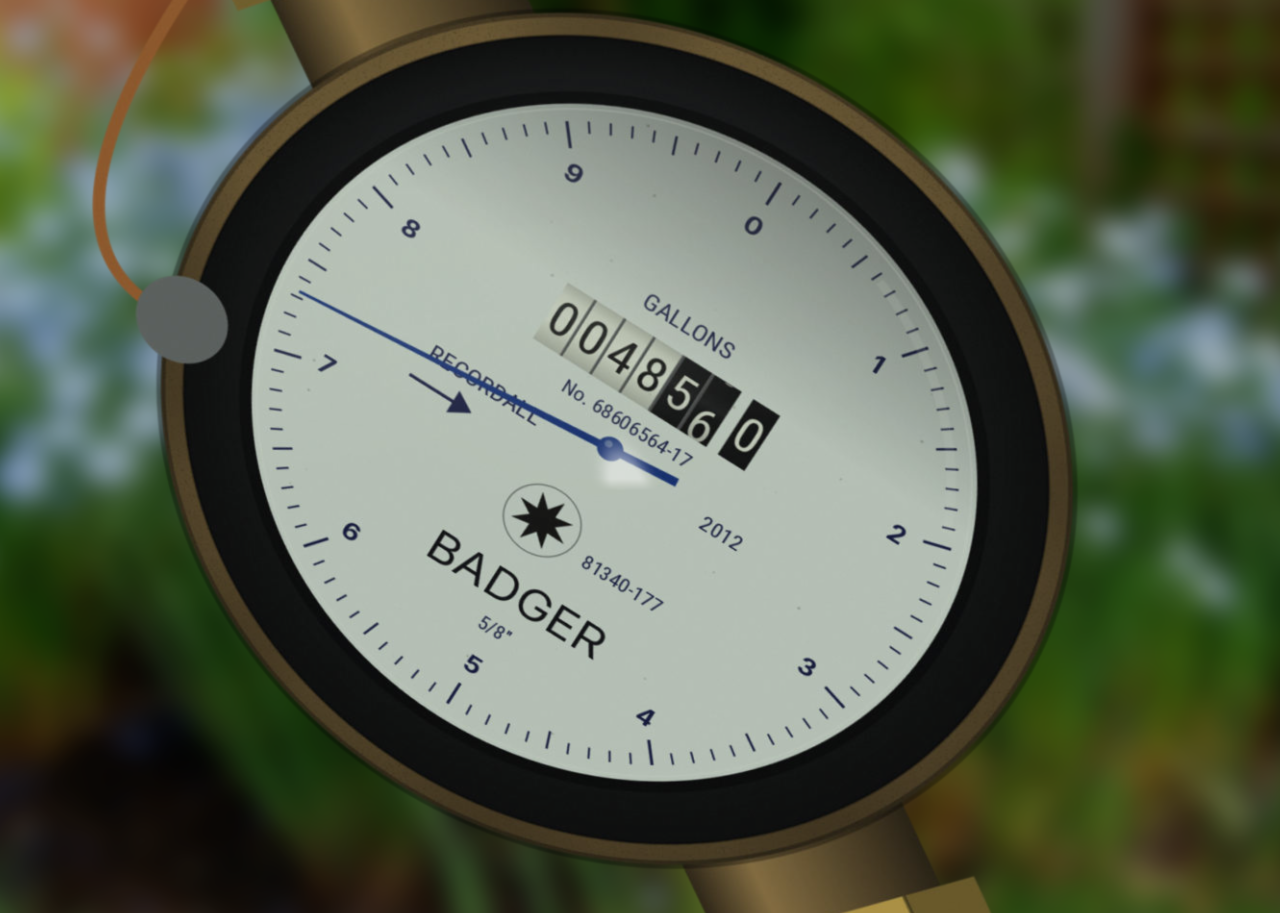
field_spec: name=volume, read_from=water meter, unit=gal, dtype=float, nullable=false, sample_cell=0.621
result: 48557.3
